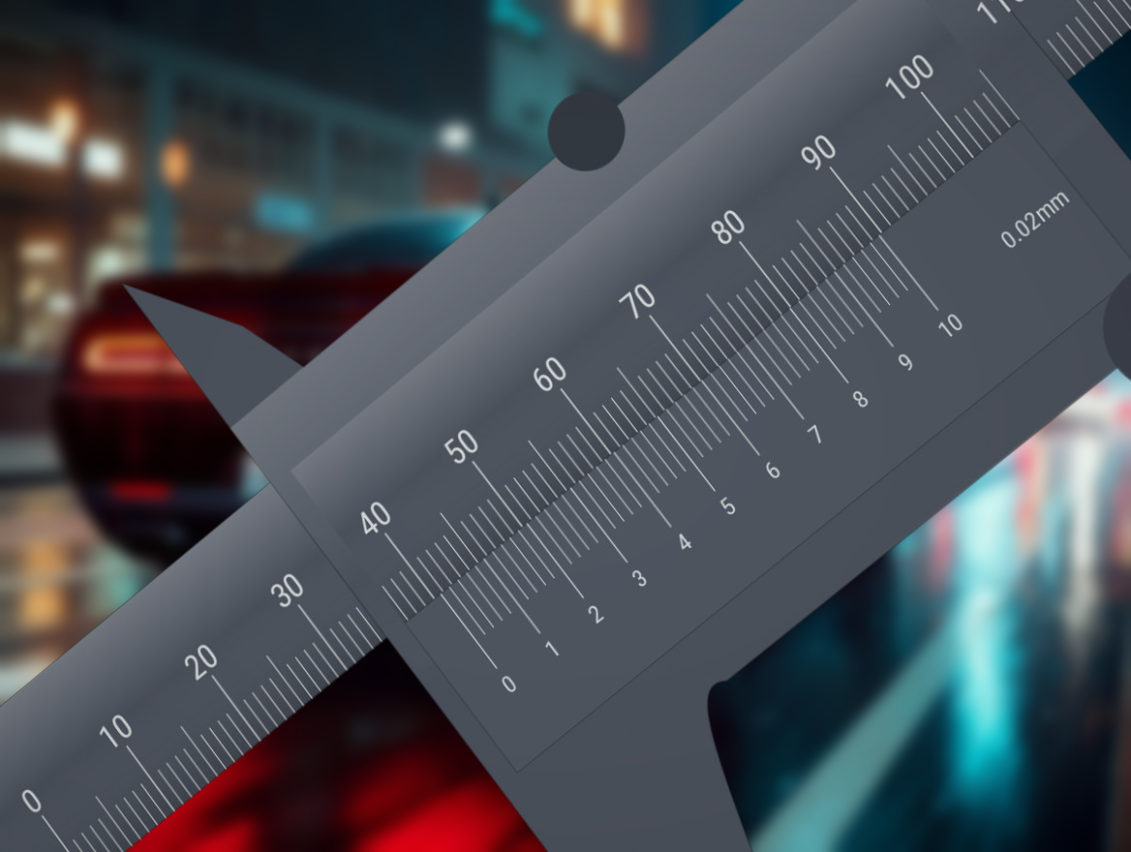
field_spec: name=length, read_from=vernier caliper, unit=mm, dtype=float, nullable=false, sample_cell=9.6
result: 40.7
